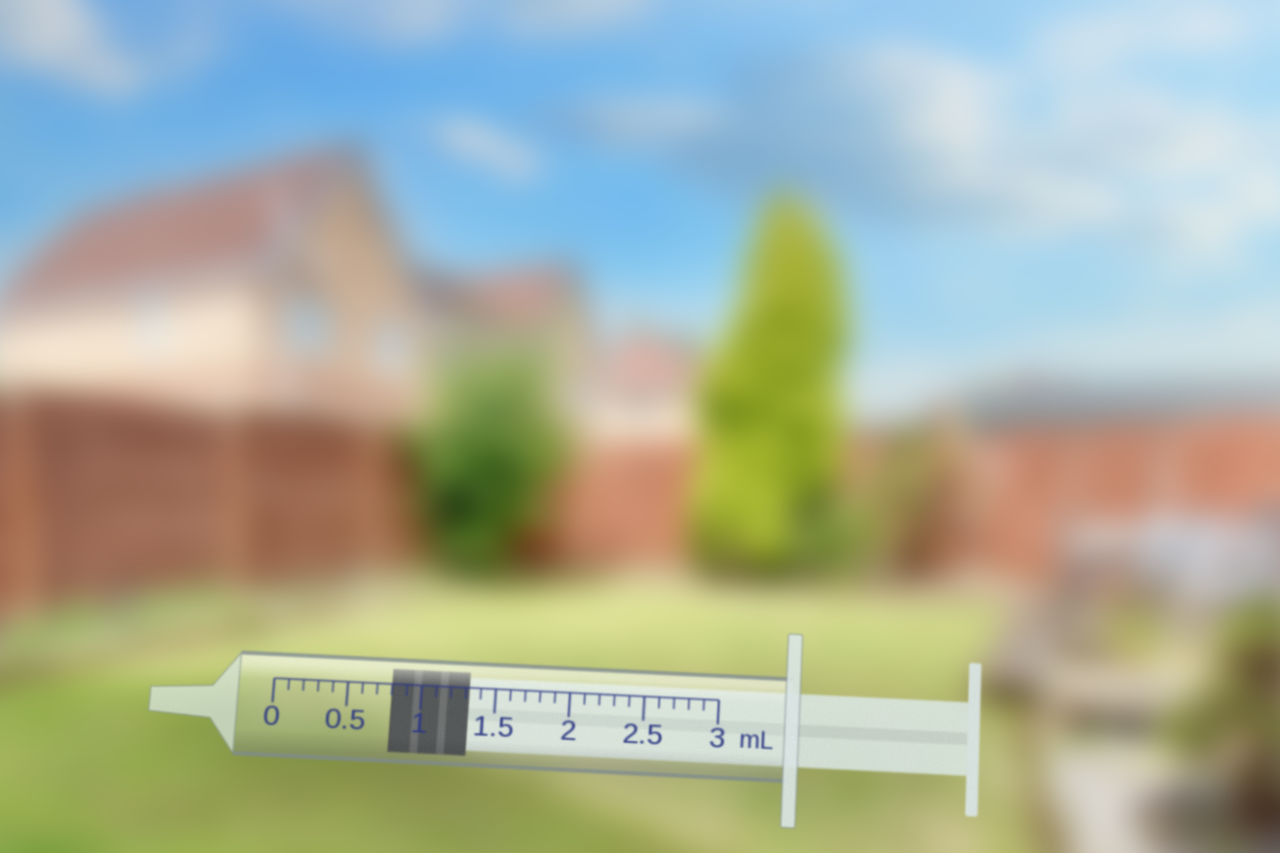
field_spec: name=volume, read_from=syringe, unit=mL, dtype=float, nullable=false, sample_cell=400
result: 0.8
